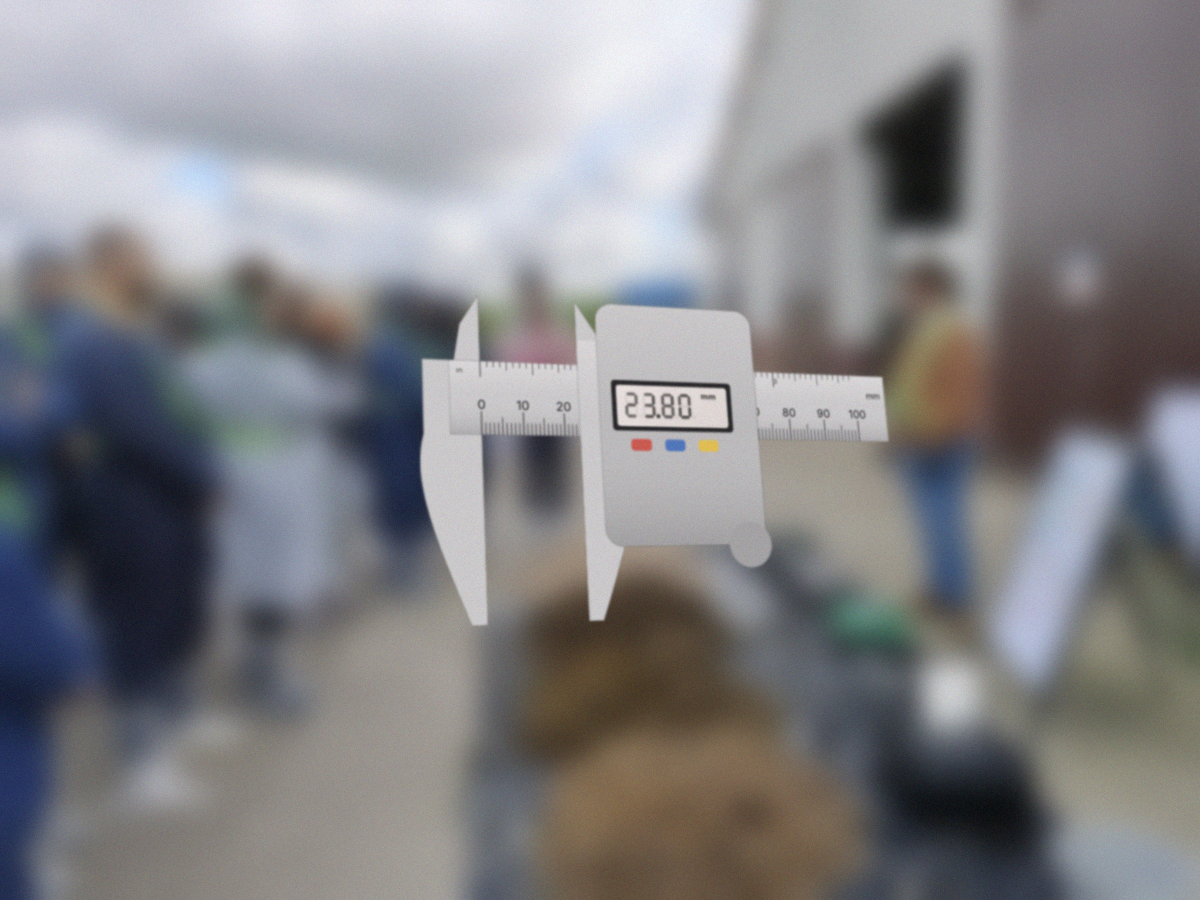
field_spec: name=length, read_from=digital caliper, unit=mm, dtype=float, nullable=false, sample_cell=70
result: 23.80
